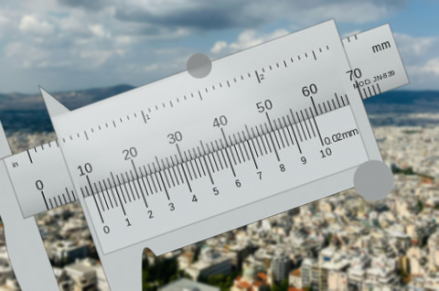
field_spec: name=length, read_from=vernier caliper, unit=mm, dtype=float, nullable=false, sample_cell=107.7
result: 10.0
